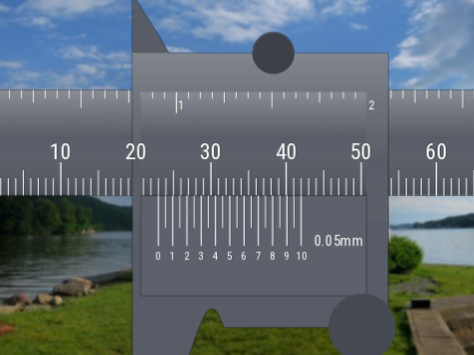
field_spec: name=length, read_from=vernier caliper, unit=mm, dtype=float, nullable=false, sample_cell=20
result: 23.0
